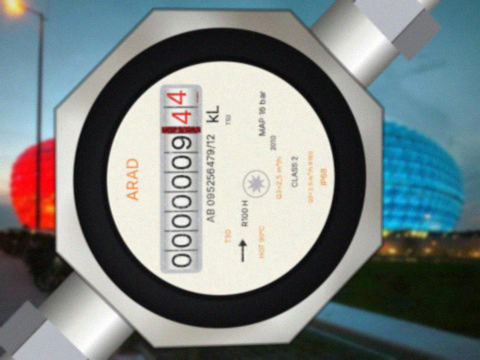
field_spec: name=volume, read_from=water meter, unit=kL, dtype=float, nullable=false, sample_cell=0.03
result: 9.44
